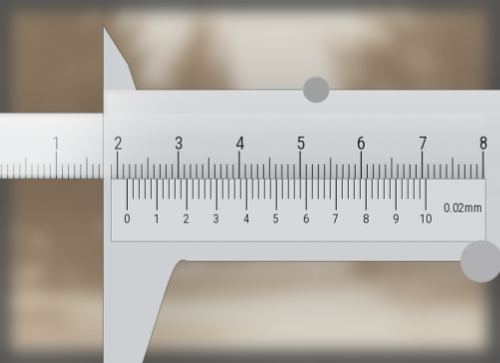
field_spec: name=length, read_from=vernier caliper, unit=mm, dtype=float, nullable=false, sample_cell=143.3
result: 21.6
